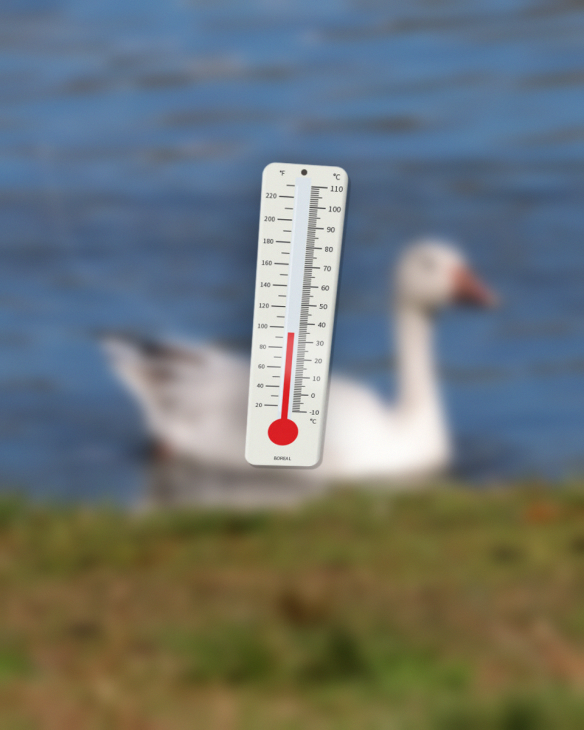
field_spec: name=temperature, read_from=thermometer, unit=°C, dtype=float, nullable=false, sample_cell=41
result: 35
